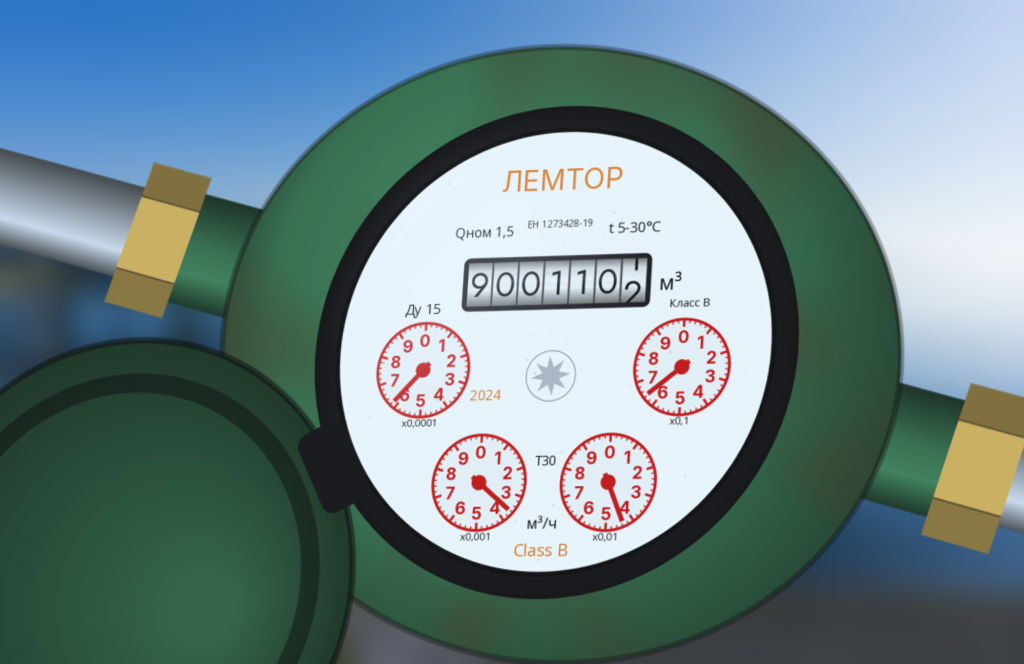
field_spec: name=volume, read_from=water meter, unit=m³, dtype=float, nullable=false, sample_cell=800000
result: 9001101.6436
